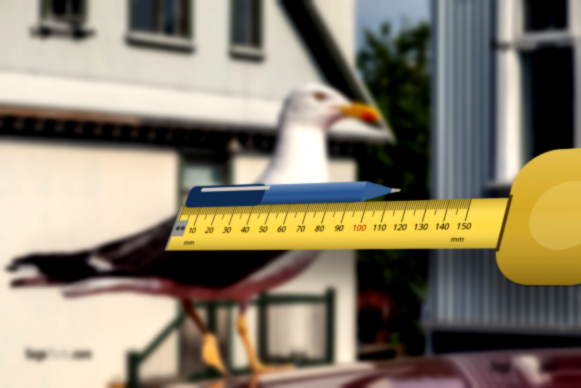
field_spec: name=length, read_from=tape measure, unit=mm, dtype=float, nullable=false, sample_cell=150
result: 115
